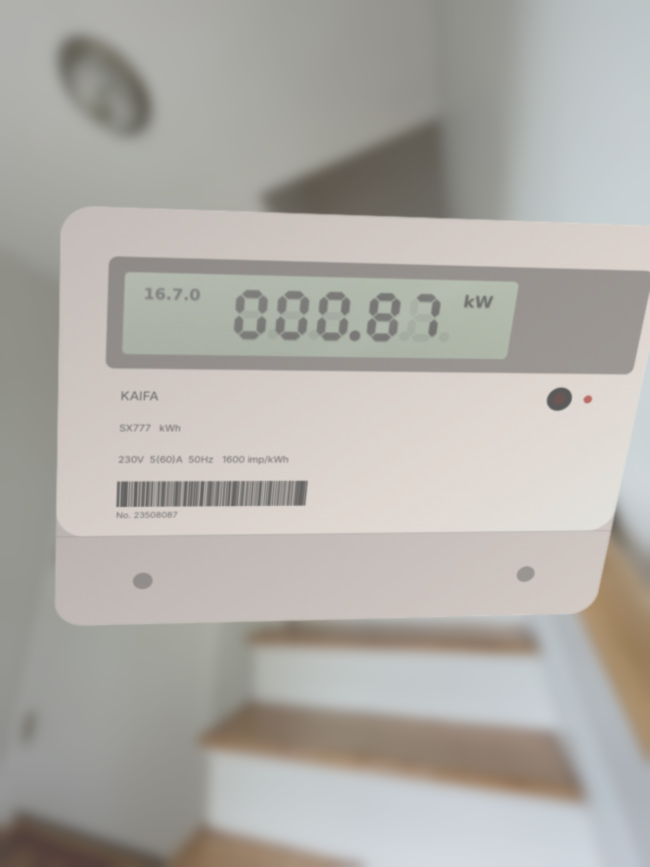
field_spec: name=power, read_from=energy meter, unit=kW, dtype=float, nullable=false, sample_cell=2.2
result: 0.87
